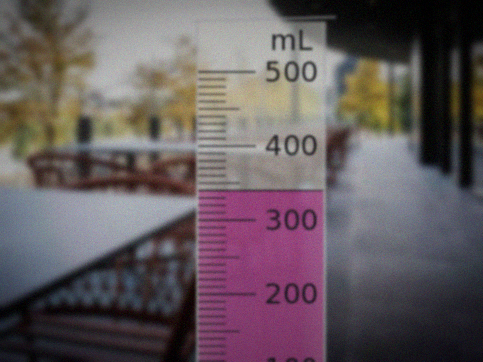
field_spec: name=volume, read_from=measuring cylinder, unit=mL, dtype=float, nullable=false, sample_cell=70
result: 340
